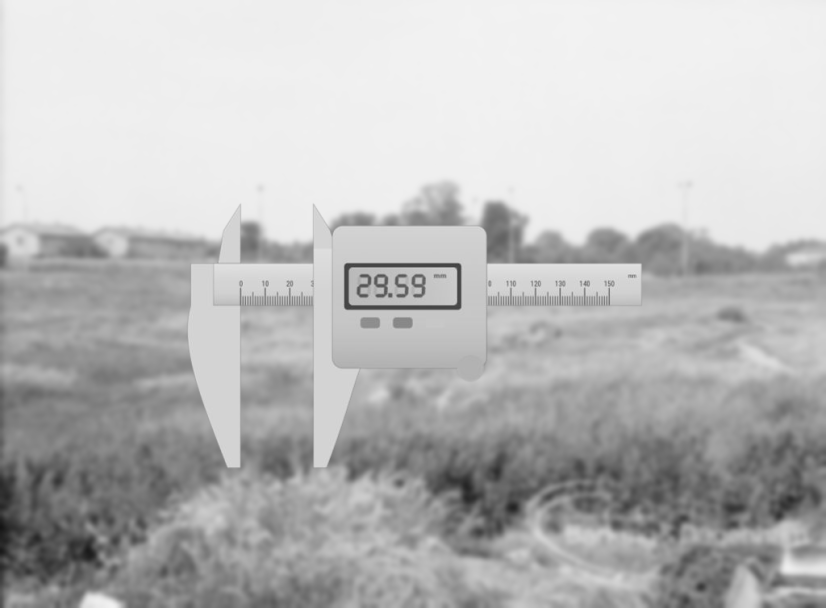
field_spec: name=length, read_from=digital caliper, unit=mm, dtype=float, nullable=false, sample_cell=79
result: 29.59
